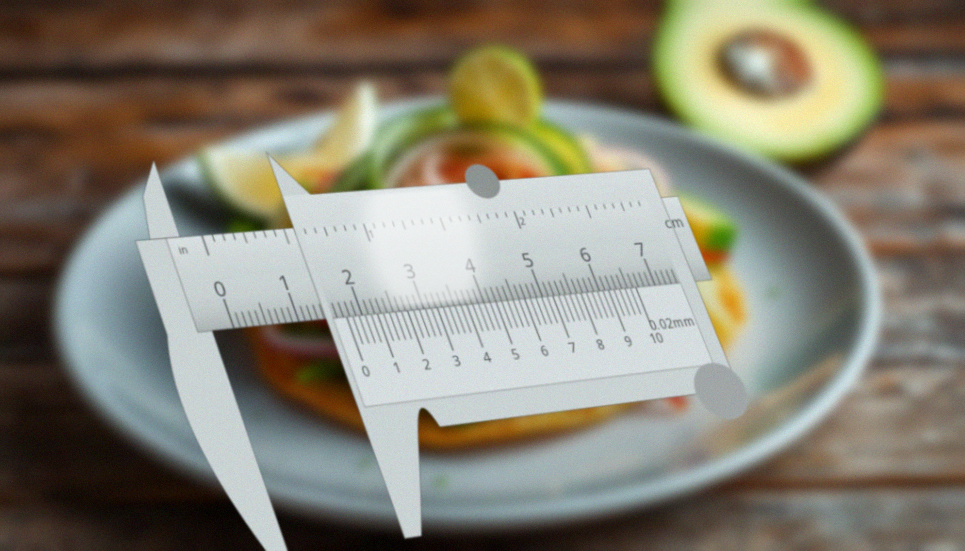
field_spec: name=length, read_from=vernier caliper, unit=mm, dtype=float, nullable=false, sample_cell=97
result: 17.5
